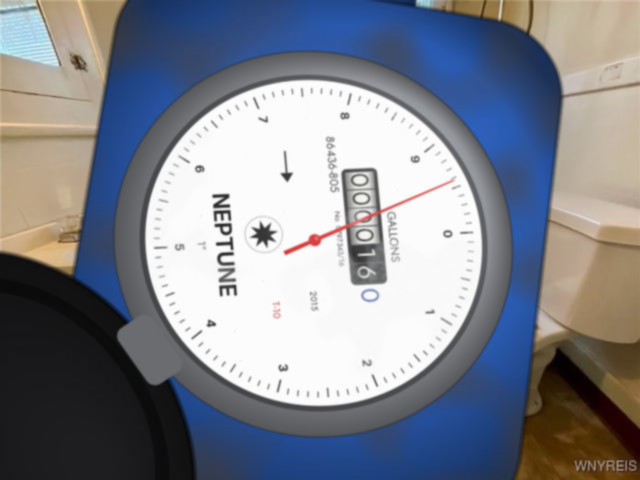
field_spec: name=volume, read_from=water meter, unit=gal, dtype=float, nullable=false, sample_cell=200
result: 159.4
